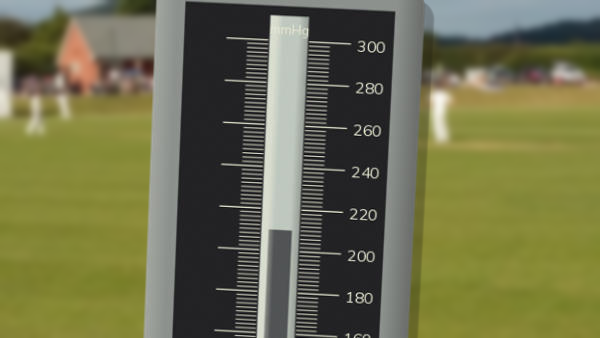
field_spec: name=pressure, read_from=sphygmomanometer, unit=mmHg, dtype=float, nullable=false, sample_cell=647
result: 210
